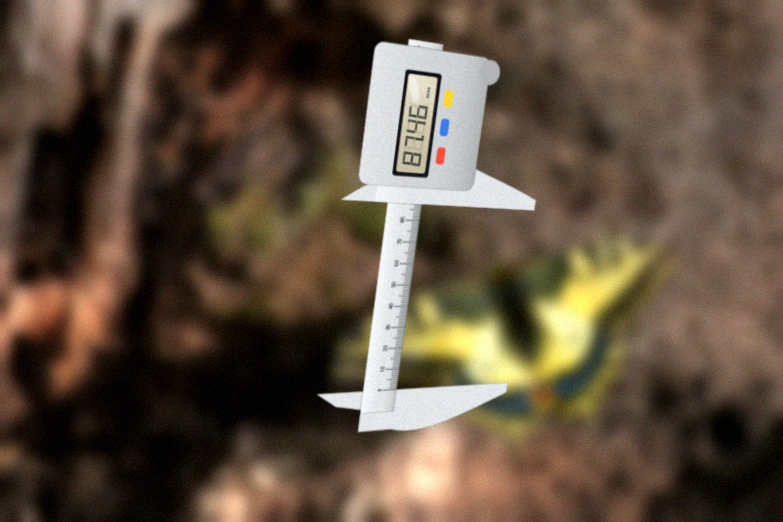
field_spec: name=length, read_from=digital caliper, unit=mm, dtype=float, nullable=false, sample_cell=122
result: 87.46
